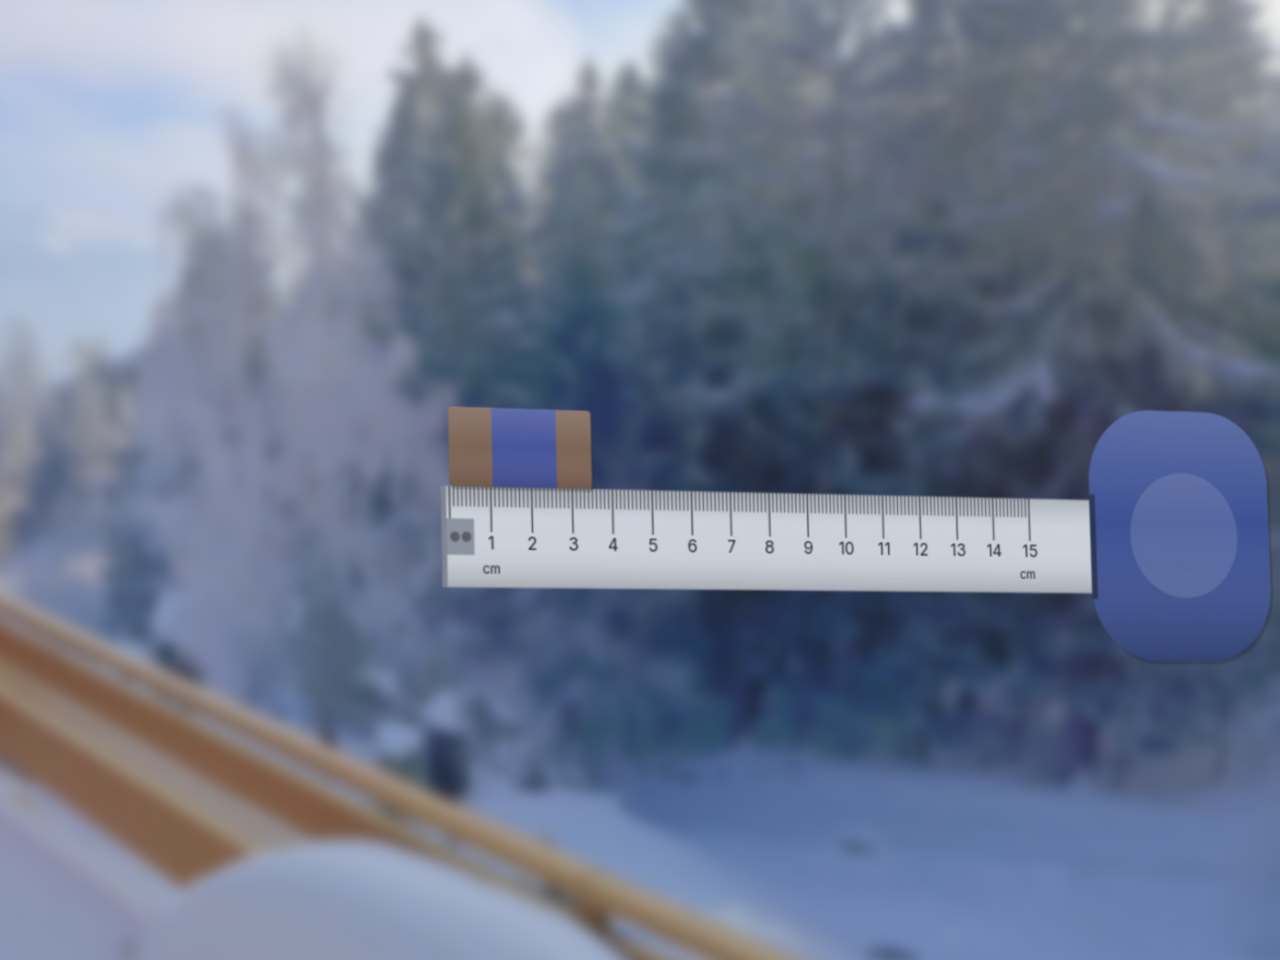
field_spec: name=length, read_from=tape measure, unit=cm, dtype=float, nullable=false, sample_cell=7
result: 3.5
